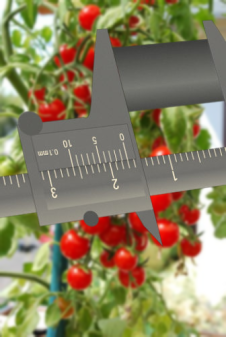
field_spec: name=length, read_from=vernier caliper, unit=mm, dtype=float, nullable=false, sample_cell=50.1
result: 17.0
